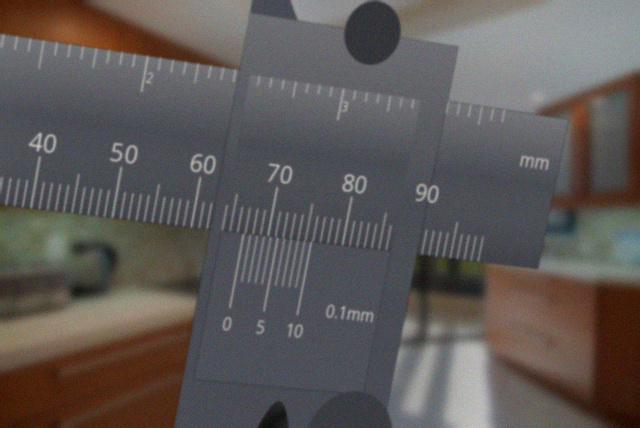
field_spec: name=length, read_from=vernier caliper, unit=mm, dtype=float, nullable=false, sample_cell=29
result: 66.8
